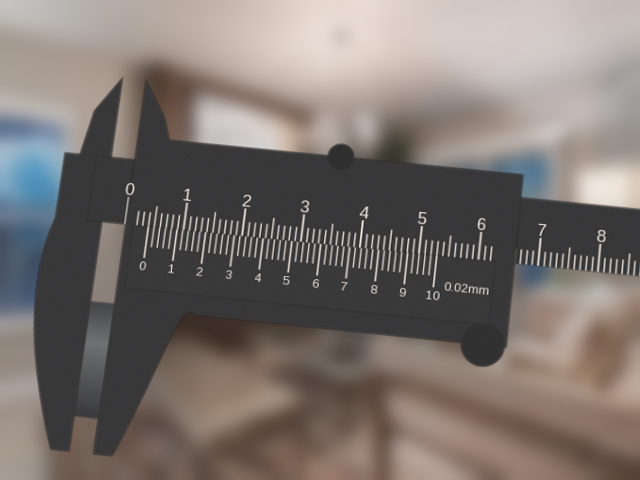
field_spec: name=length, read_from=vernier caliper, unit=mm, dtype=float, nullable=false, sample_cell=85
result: 4.0
